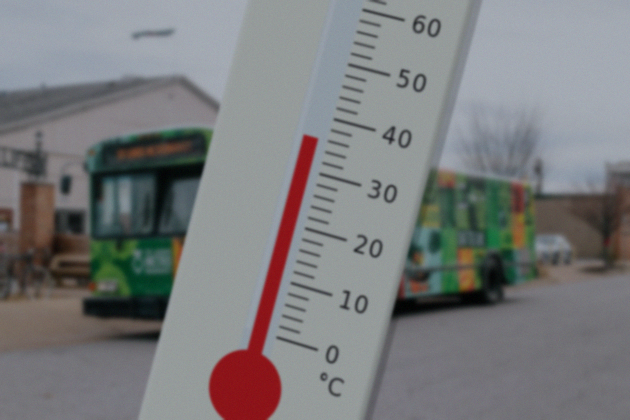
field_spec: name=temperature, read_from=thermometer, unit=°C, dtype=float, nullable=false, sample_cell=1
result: 36
